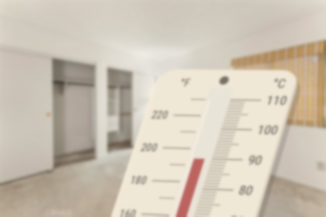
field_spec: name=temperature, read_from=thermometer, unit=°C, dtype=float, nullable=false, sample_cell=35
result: 90
